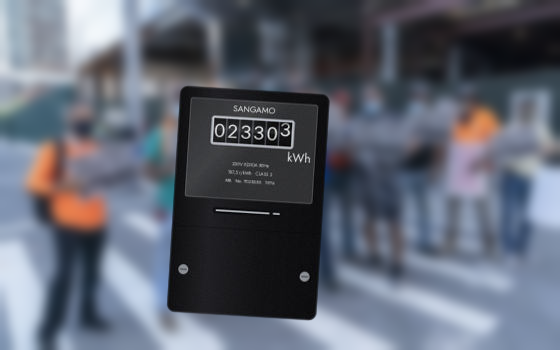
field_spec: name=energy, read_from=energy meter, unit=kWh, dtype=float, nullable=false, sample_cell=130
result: 23303
